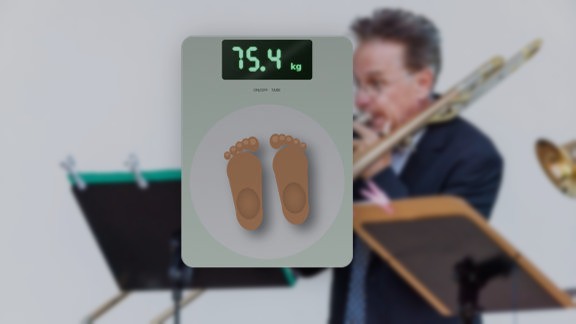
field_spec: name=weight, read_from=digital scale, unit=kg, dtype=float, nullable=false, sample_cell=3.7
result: 75.4
